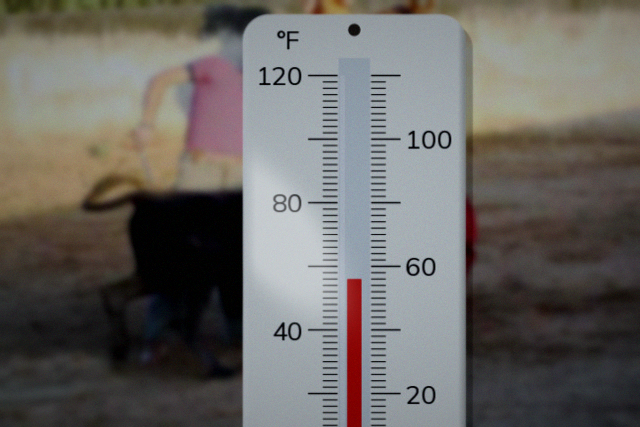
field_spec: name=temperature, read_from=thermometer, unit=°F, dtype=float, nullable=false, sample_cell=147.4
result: 56
